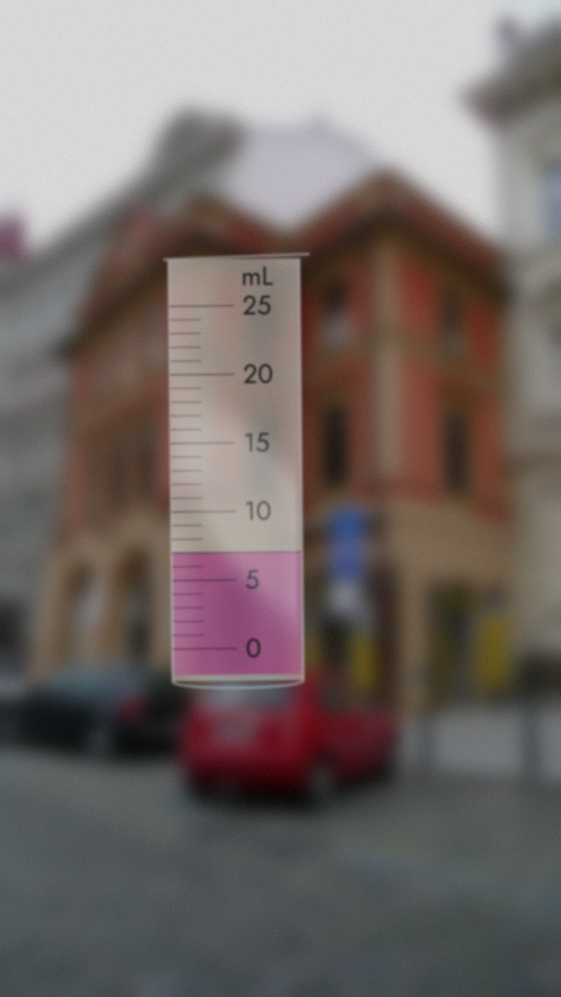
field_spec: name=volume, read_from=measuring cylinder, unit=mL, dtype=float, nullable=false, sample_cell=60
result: 7
